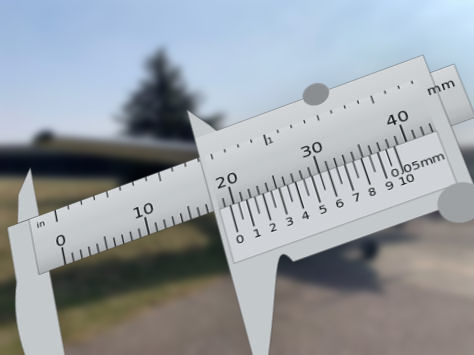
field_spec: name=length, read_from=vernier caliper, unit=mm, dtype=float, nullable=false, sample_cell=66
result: 19.6
